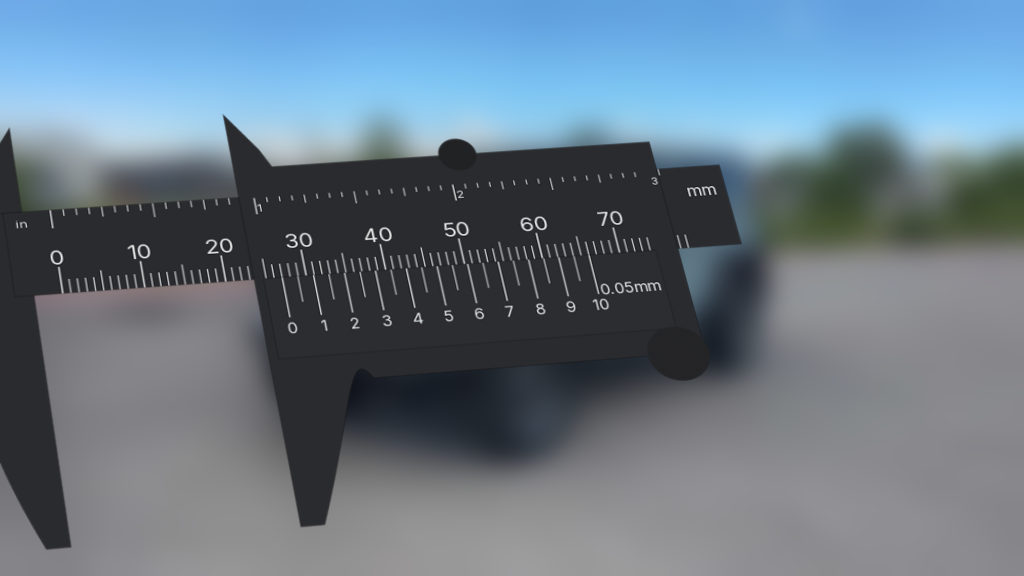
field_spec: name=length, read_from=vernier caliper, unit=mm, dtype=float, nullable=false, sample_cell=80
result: 27.0
